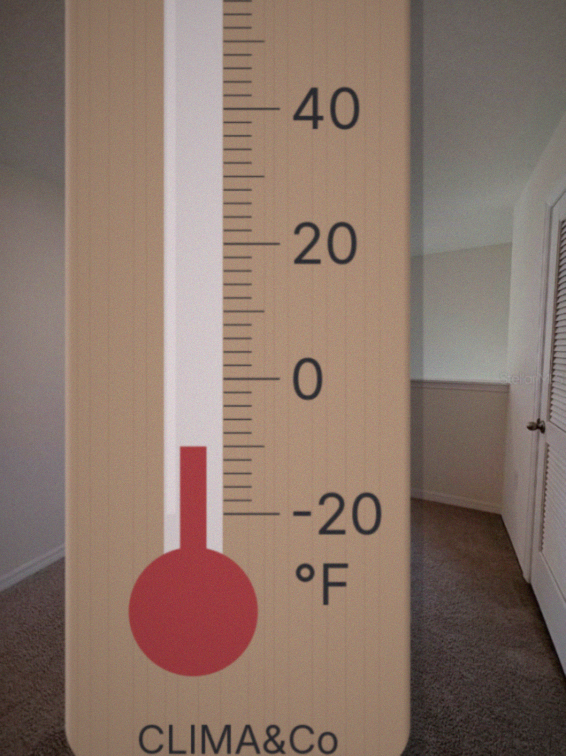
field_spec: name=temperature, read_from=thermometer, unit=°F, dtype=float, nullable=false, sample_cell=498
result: -10
